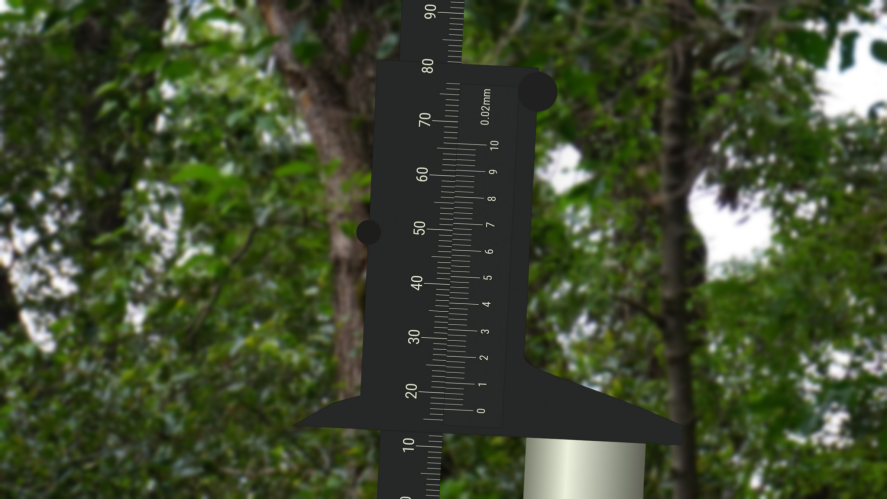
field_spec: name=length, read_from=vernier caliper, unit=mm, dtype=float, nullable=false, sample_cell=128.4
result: 17.0
